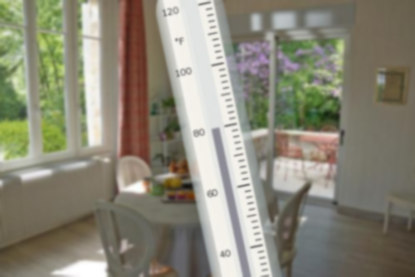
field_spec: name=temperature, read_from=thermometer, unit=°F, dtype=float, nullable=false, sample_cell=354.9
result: 80
